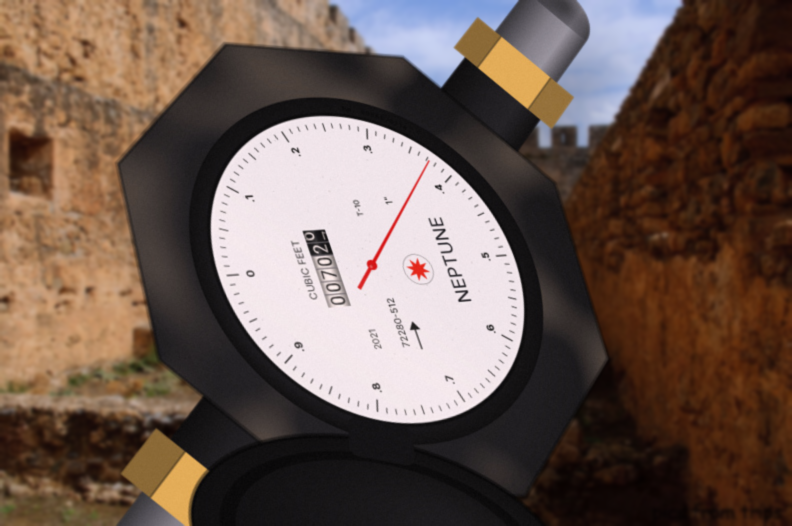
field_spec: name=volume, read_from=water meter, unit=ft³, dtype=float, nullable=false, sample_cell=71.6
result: 7026.37
